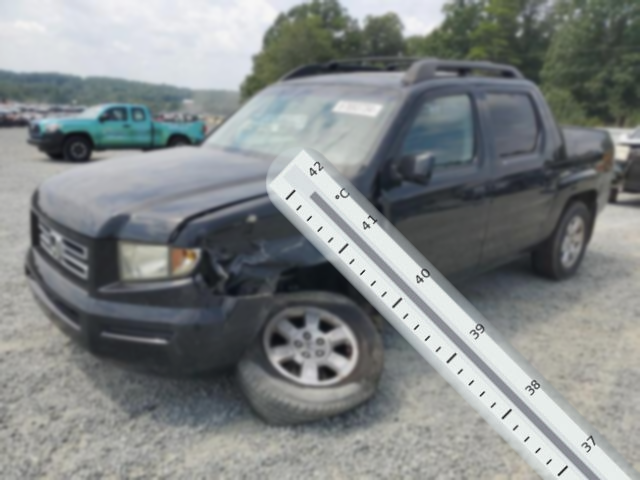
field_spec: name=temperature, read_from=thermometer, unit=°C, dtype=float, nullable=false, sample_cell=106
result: 41.8
